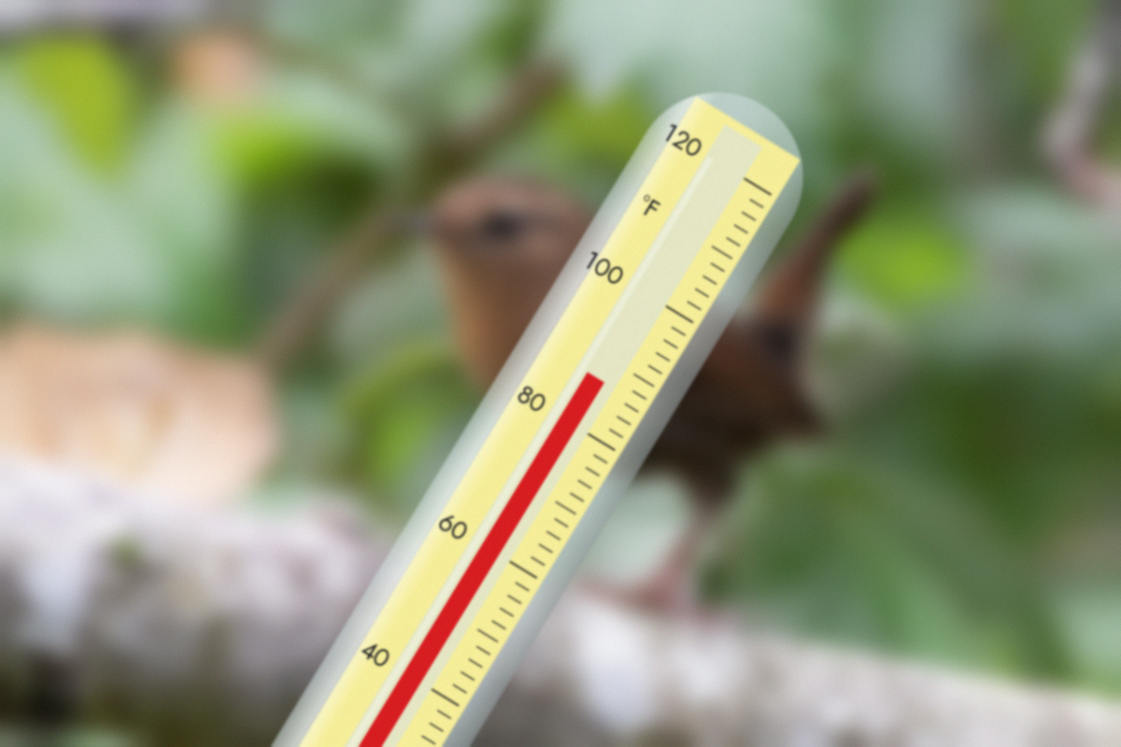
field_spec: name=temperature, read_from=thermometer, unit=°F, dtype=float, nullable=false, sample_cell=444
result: 87
